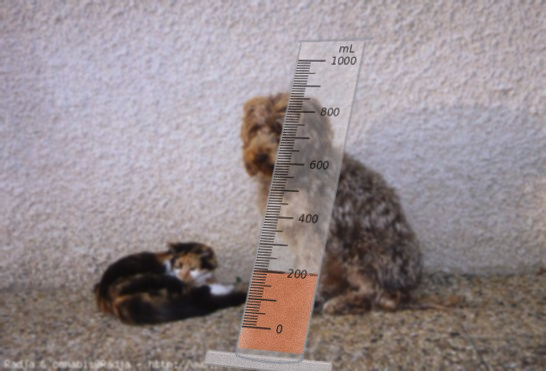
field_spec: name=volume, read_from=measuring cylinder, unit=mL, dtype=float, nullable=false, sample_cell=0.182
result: 200
